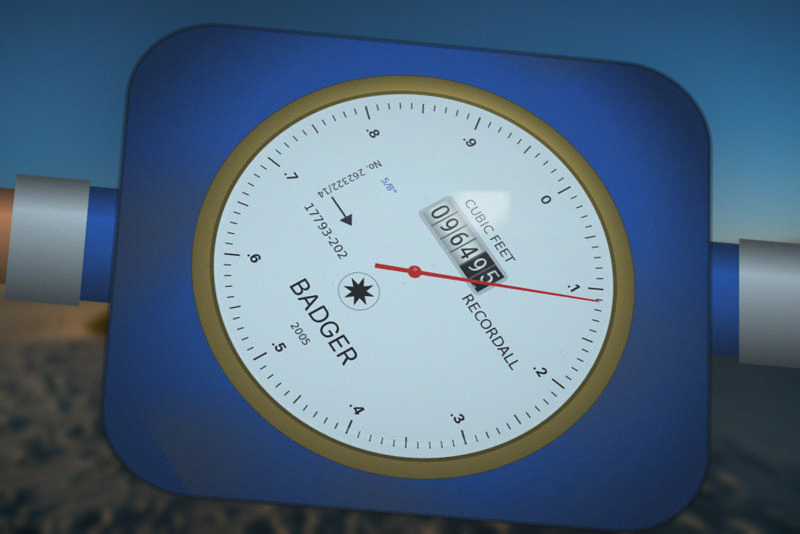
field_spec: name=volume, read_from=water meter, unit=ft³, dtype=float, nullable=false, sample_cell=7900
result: 96495.11
